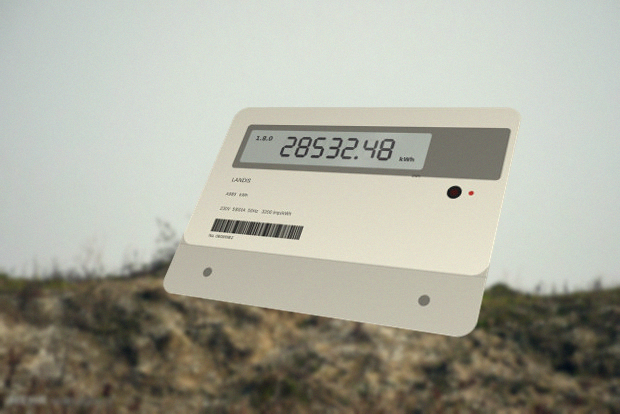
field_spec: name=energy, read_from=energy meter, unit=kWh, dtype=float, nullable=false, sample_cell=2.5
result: 28532.48
